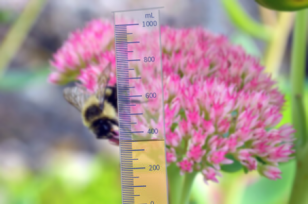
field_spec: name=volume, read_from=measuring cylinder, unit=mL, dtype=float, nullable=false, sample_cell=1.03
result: 350
